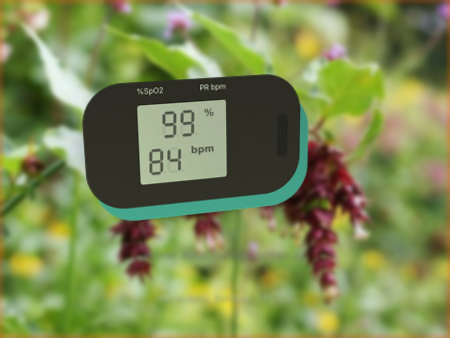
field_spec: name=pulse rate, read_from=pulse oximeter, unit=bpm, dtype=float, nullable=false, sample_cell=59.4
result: 84
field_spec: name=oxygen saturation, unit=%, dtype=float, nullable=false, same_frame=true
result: 99
